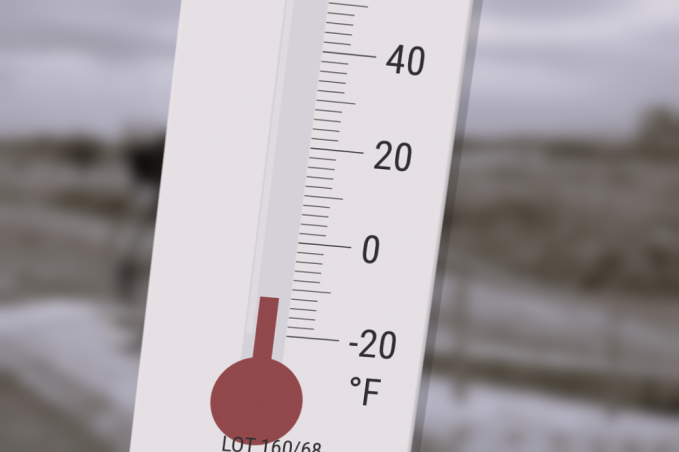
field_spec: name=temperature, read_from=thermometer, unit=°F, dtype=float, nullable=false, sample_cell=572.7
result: -12
